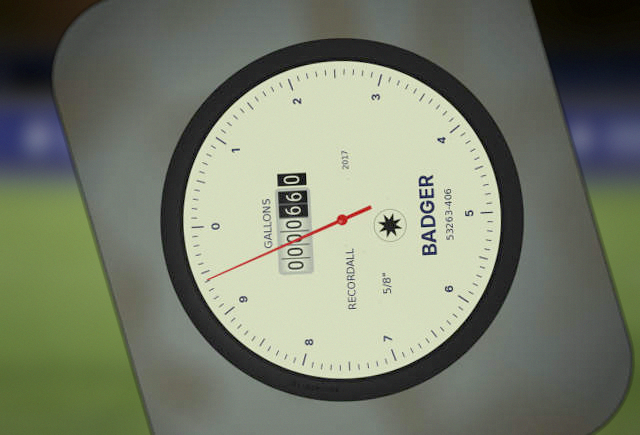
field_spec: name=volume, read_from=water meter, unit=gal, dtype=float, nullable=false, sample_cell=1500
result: 659.4
